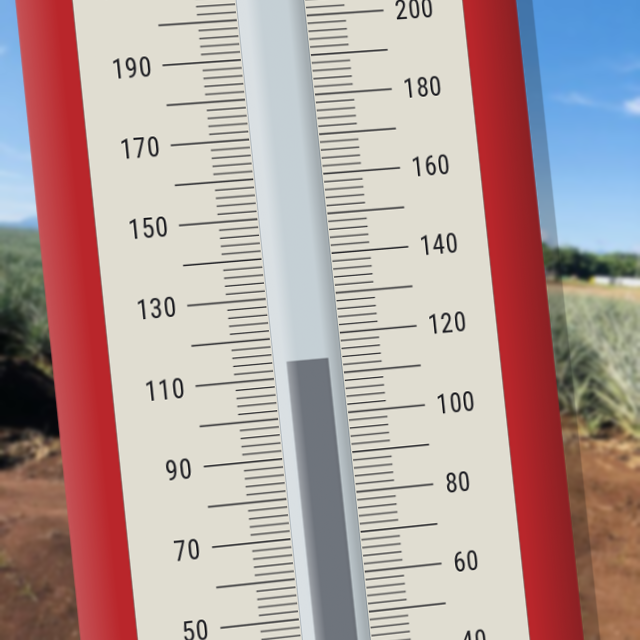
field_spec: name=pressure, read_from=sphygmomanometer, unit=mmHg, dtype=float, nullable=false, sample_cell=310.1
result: 114
